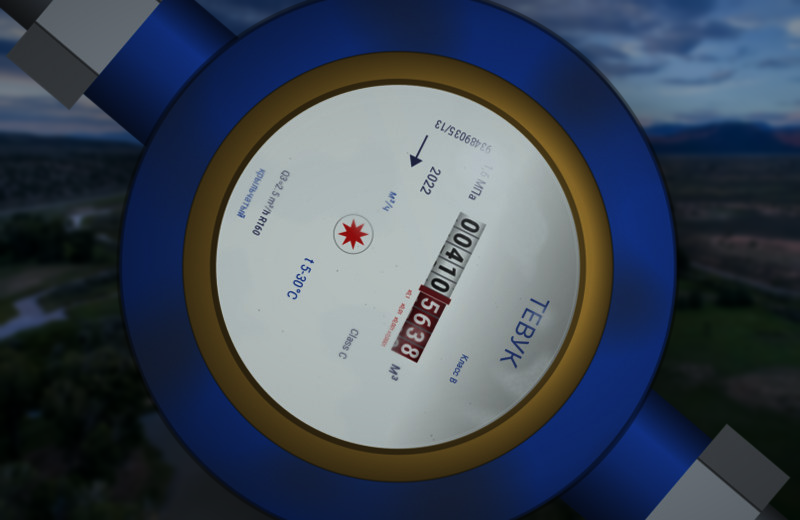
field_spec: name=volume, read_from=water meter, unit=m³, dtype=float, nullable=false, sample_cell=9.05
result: 410.5638
